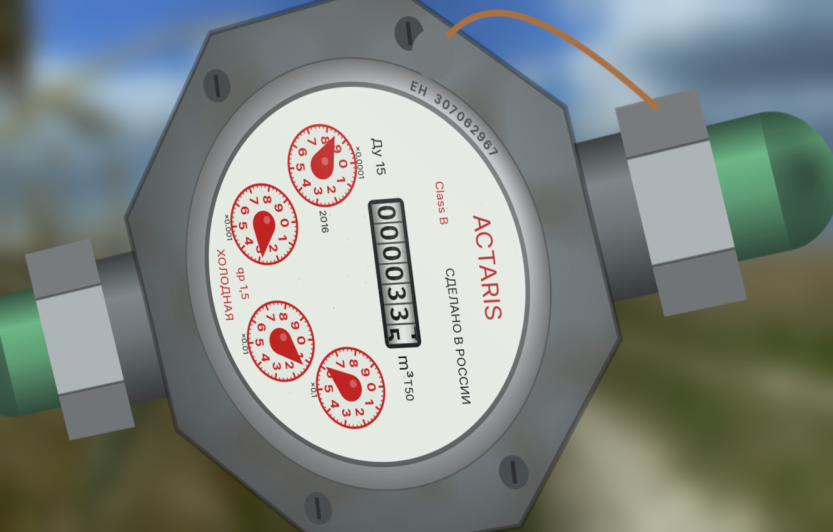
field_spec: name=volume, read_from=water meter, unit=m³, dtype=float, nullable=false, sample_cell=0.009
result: 334.6128
